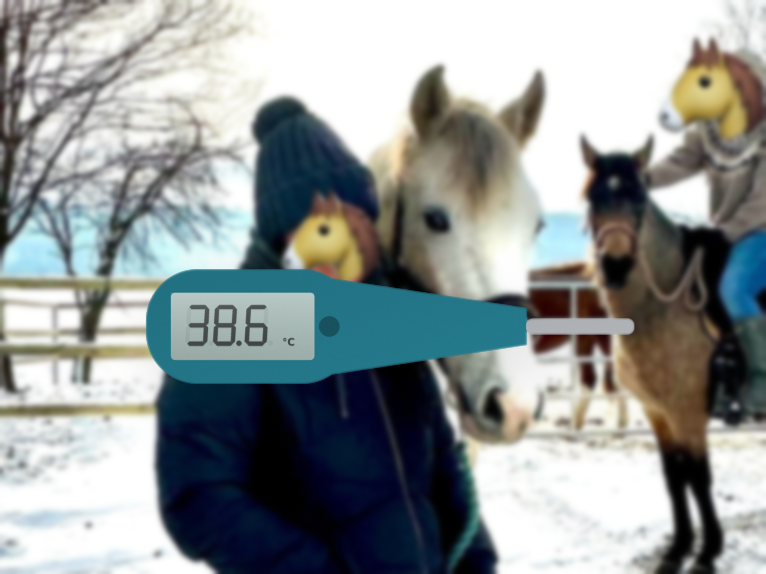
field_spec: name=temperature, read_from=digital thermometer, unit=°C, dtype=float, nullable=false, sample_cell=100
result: 38.6
